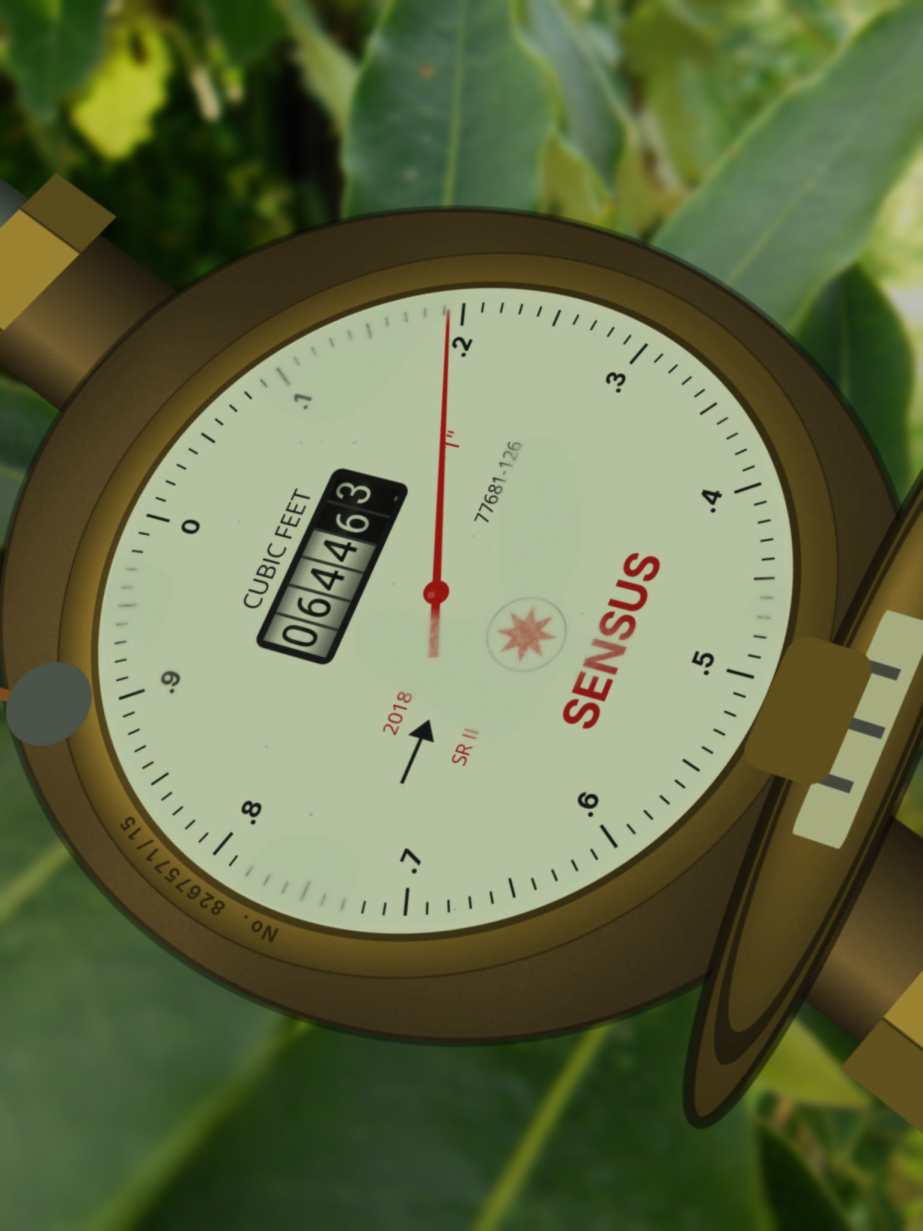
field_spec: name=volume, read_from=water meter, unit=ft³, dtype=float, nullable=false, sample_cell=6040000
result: 64463.19
